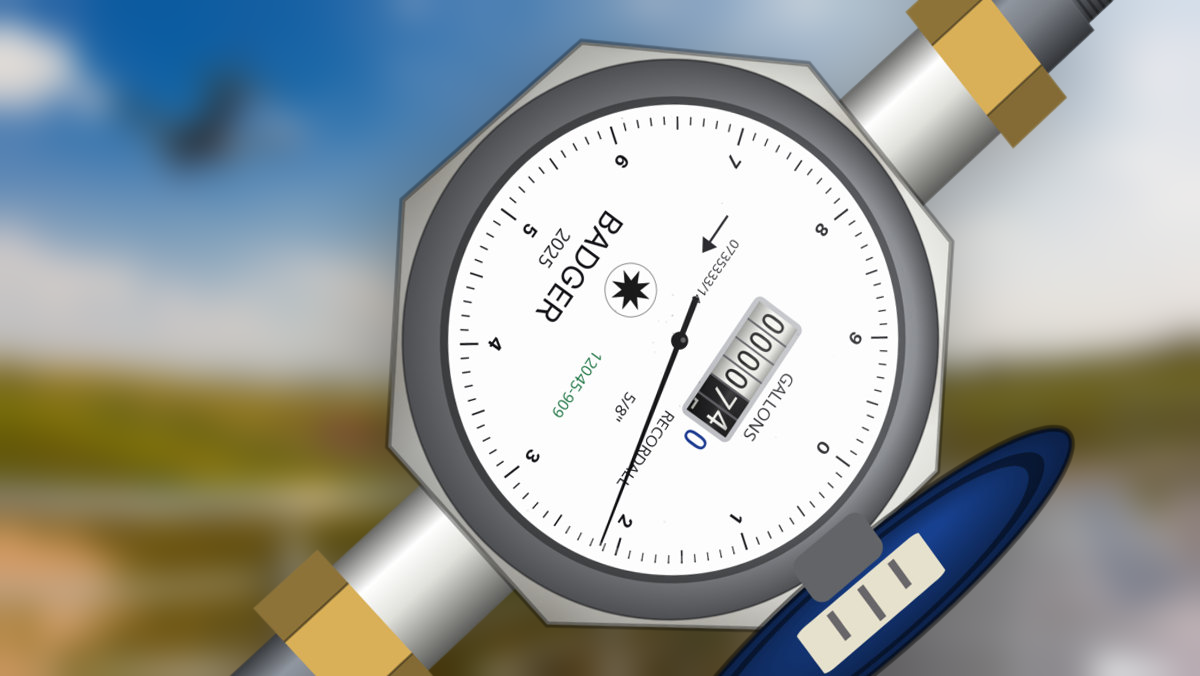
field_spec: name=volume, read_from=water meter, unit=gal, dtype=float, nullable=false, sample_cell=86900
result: 742.1
